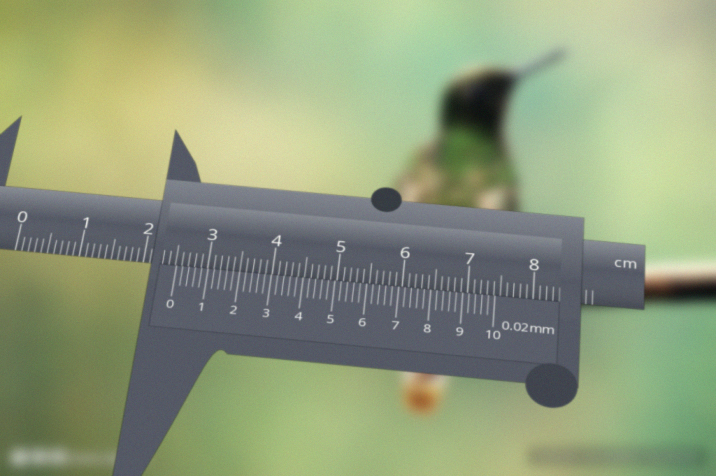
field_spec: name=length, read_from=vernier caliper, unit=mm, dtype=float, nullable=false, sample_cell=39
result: 25.2
